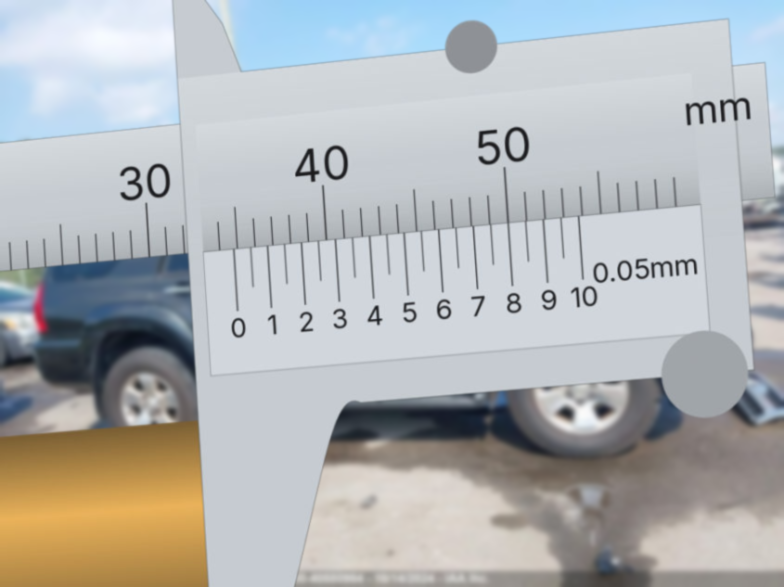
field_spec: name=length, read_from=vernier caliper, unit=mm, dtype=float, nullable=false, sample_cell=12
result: 34.8
